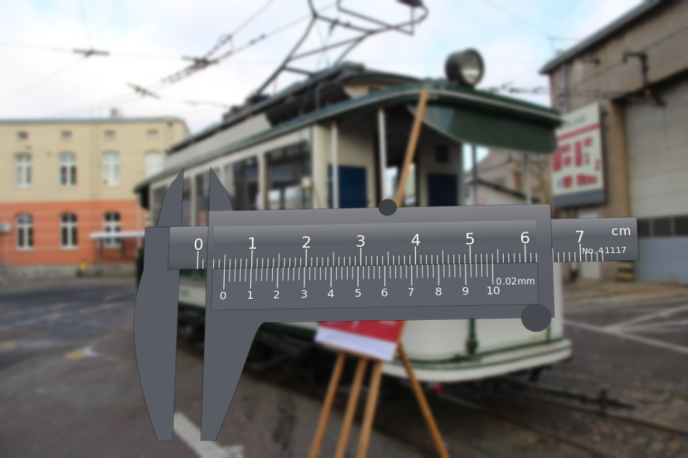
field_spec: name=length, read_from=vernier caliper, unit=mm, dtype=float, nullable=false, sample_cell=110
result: 5.0
